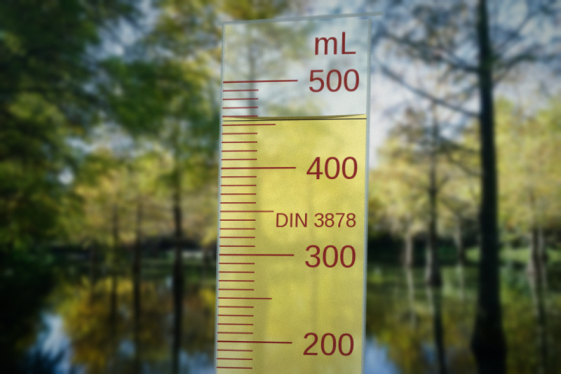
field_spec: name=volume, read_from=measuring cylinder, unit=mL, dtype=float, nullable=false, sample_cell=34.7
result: 455
